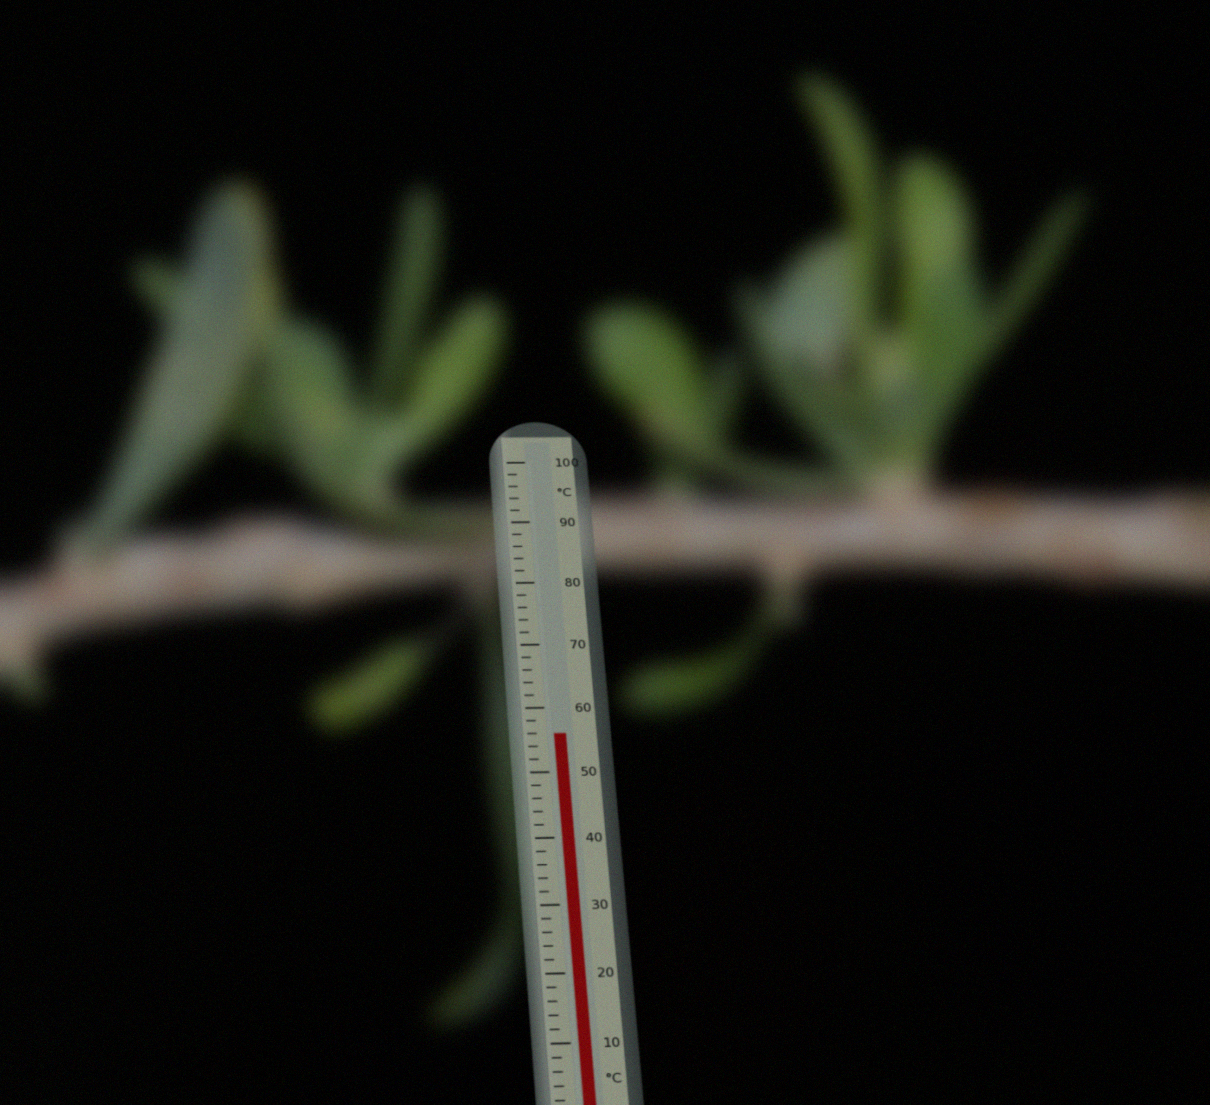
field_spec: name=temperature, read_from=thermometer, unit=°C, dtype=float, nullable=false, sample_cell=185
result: 56
